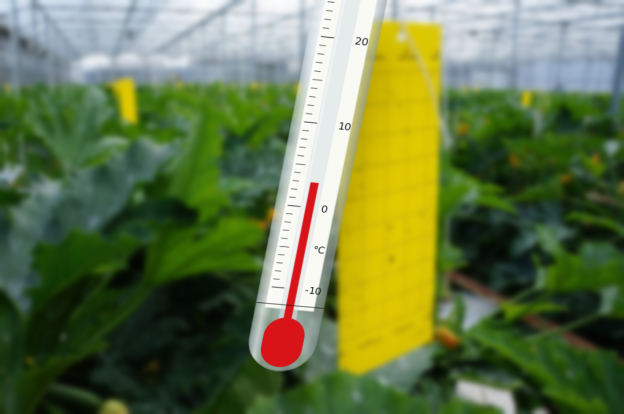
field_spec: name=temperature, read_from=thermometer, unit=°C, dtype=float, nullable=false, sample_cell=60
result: 3
